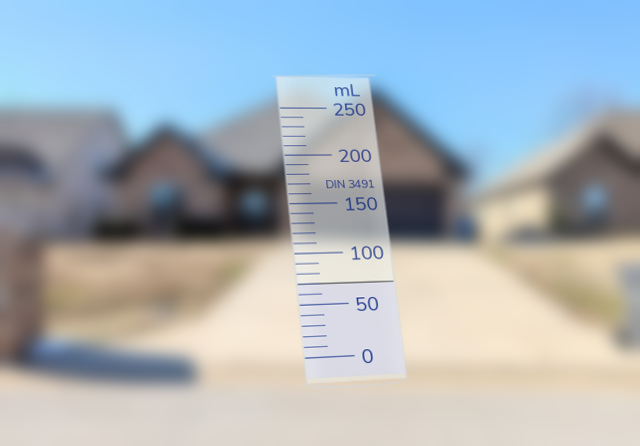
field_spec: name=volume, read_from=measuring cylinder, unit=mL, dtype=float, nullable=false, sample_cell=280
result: 70
